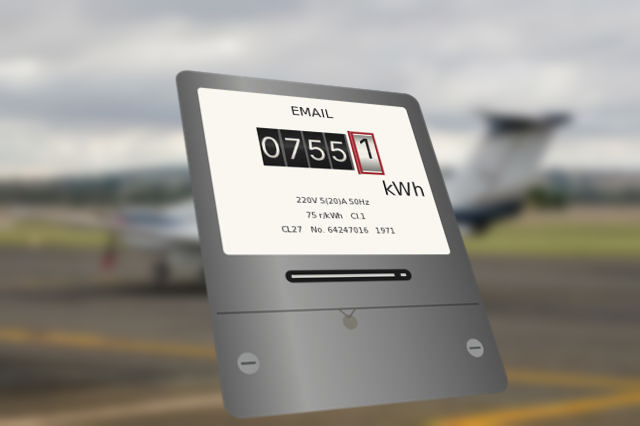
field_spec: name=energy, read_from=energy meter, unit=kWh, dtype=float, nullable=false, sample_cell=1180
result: 755.1
